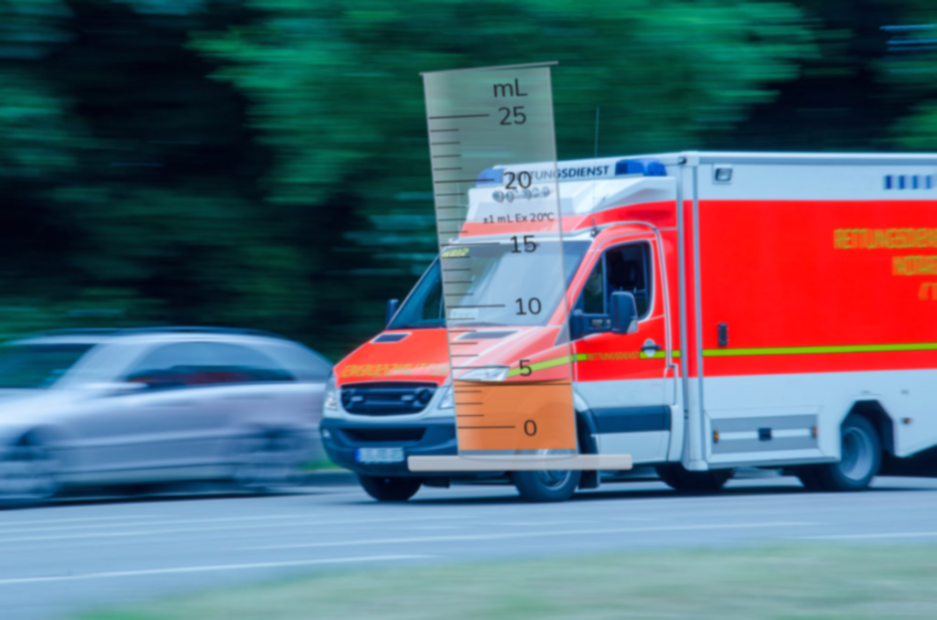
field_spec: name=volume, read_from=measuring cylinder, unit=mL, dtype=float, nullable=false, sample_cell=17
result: 3.5
